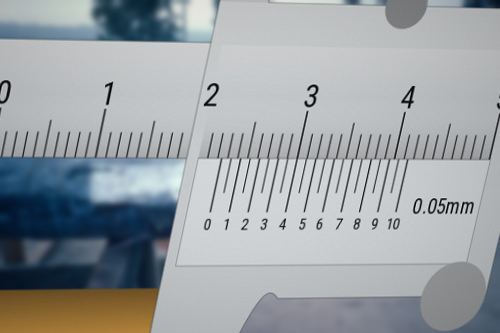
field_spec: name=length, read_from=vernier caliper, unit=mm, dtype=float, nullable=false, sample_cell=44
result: 22.4
